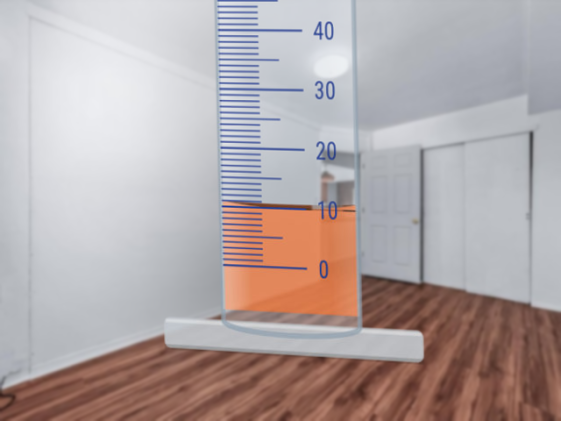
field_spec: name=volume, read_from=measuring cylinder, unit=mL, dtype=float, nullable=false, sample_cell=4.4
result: 10
